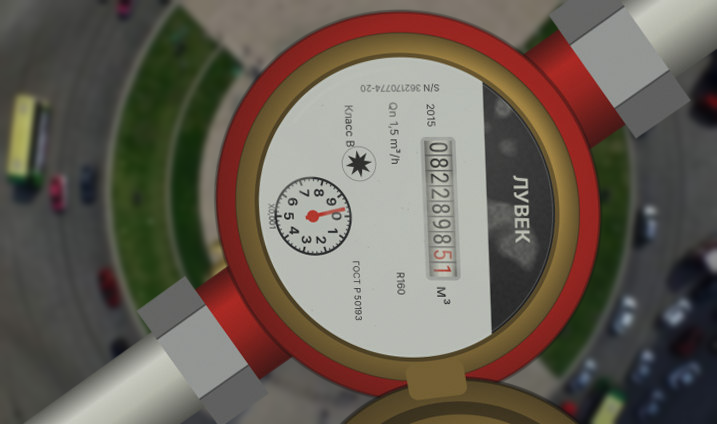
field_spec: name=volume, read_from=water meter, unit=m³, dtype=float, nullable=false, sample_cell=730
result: 822898.509
